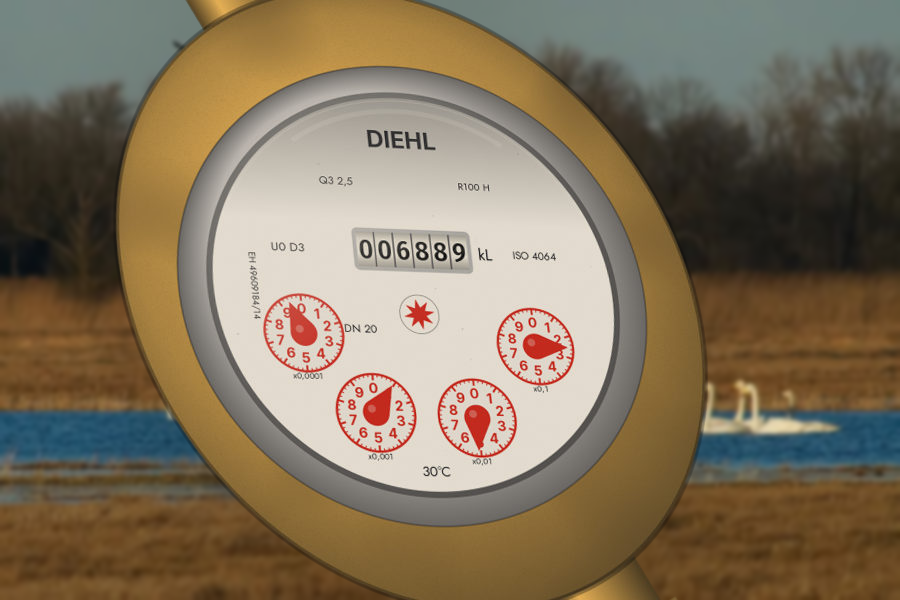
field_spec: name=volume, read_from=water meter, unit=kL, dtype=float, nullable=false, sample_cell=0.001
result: 6889.2509
